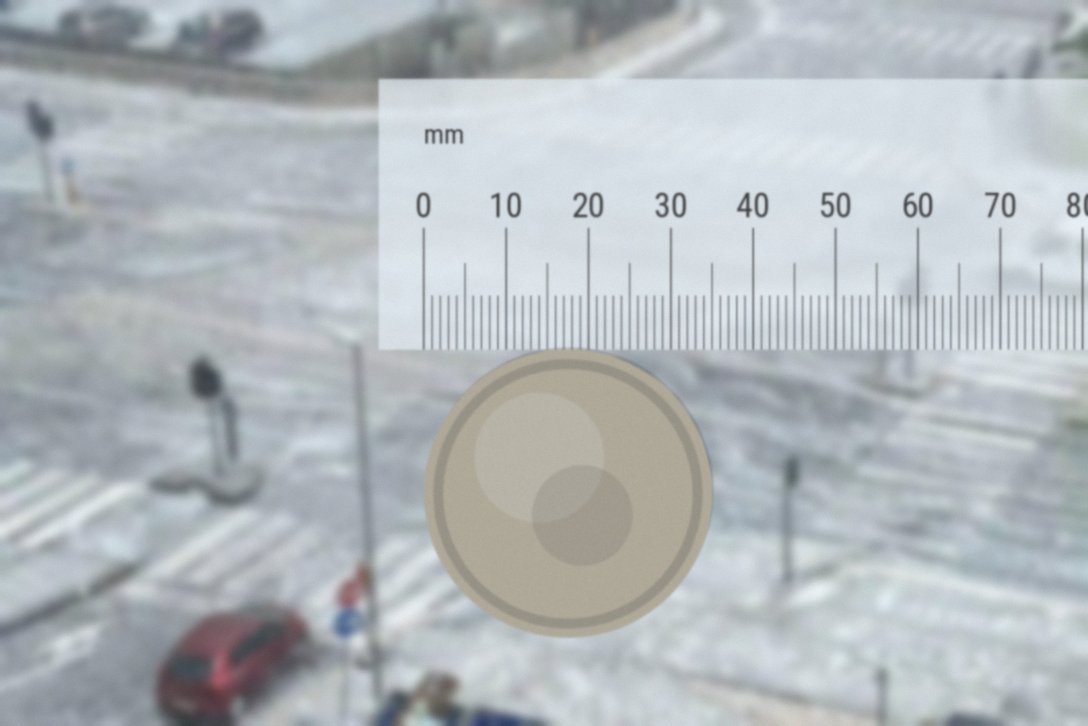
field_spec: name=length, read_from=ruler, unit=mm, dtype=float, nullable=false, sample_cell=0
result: 35
